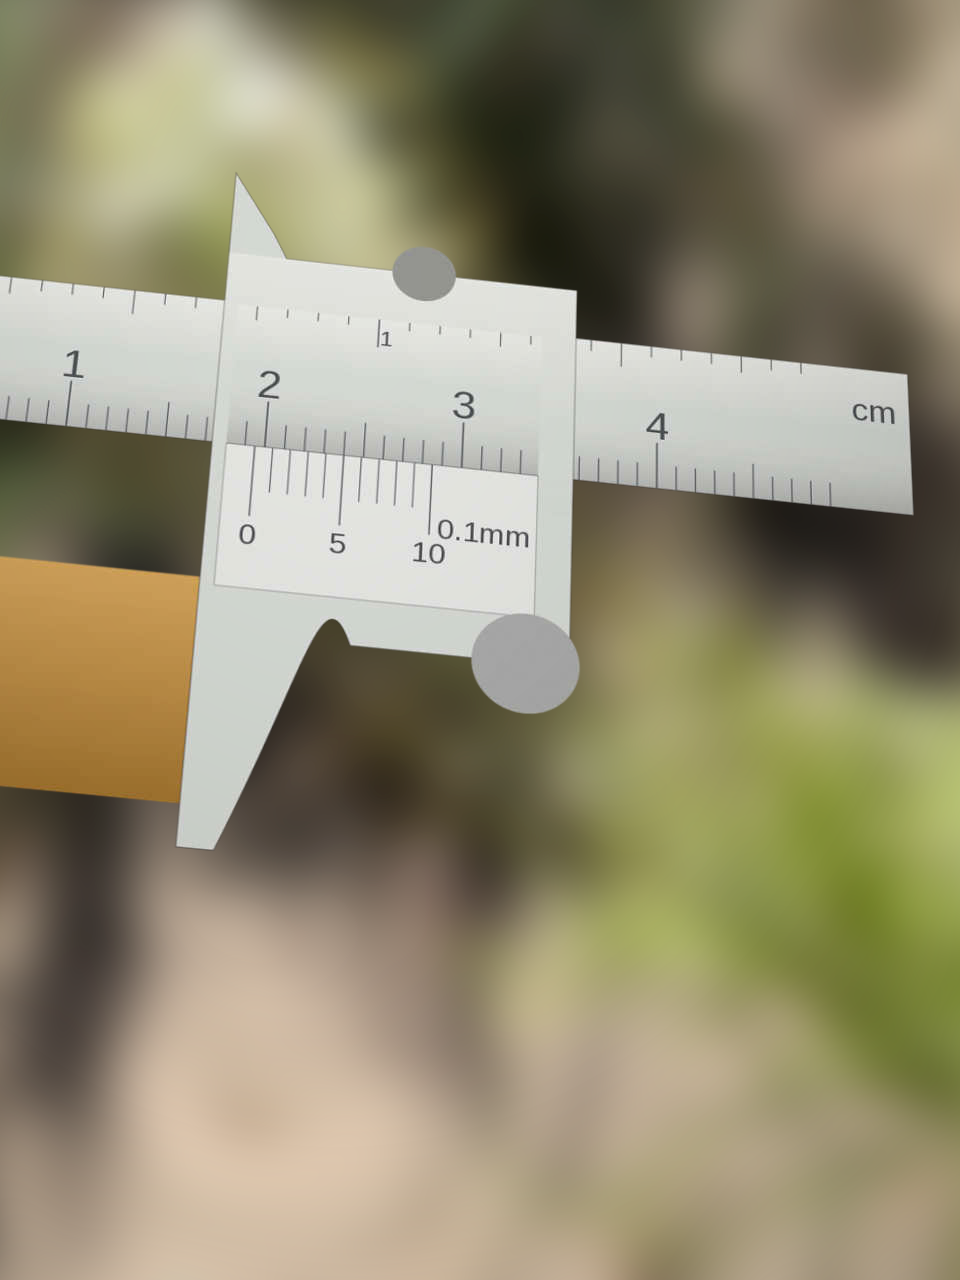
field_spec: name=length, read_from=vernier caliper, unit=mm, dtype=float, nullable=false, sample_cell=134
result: 19.5
